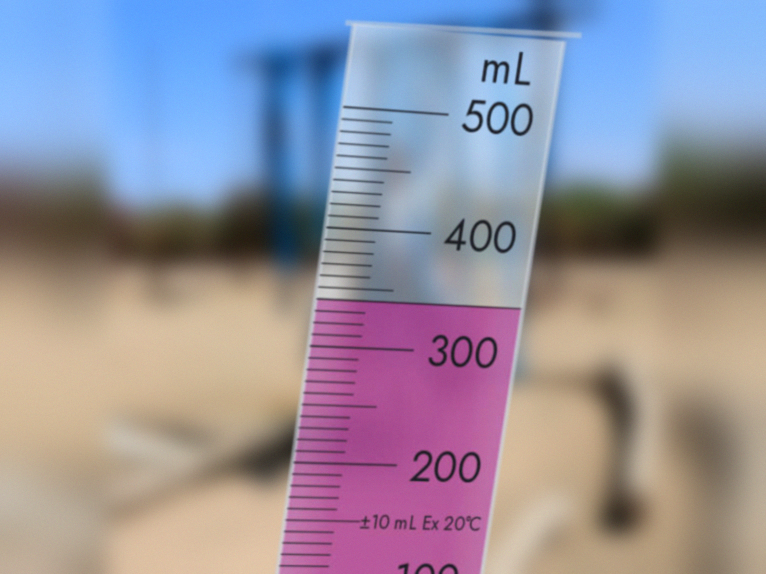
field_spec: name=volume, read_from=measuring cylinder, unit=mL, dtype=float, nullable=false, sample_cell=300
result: 340
